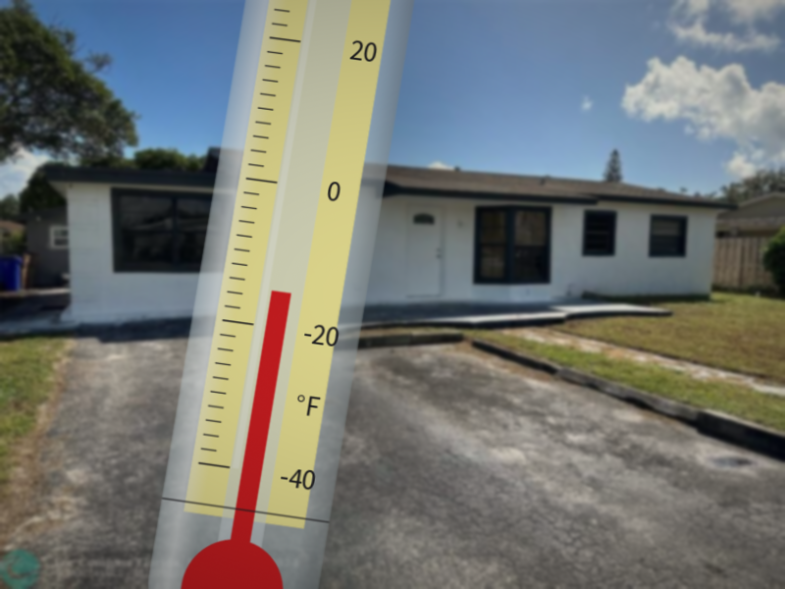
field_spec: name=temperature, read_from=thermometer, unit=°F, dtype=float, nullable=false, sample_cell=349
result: -15
